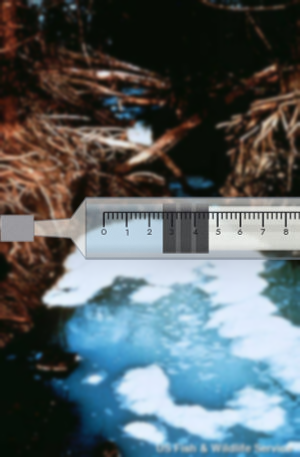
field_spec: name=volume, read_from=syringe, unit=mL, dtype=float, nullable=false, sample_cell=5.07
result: 2.6
